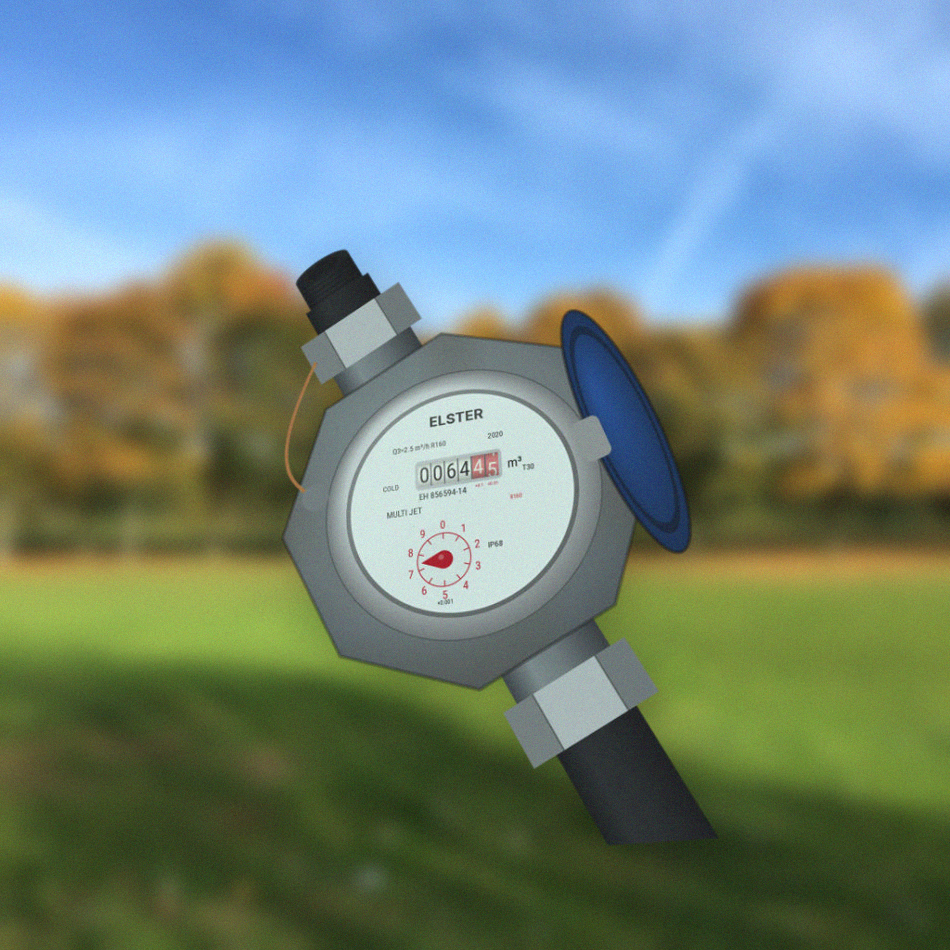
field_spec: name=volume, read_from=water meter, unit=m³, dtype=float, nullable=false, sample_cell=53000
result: 64.447
